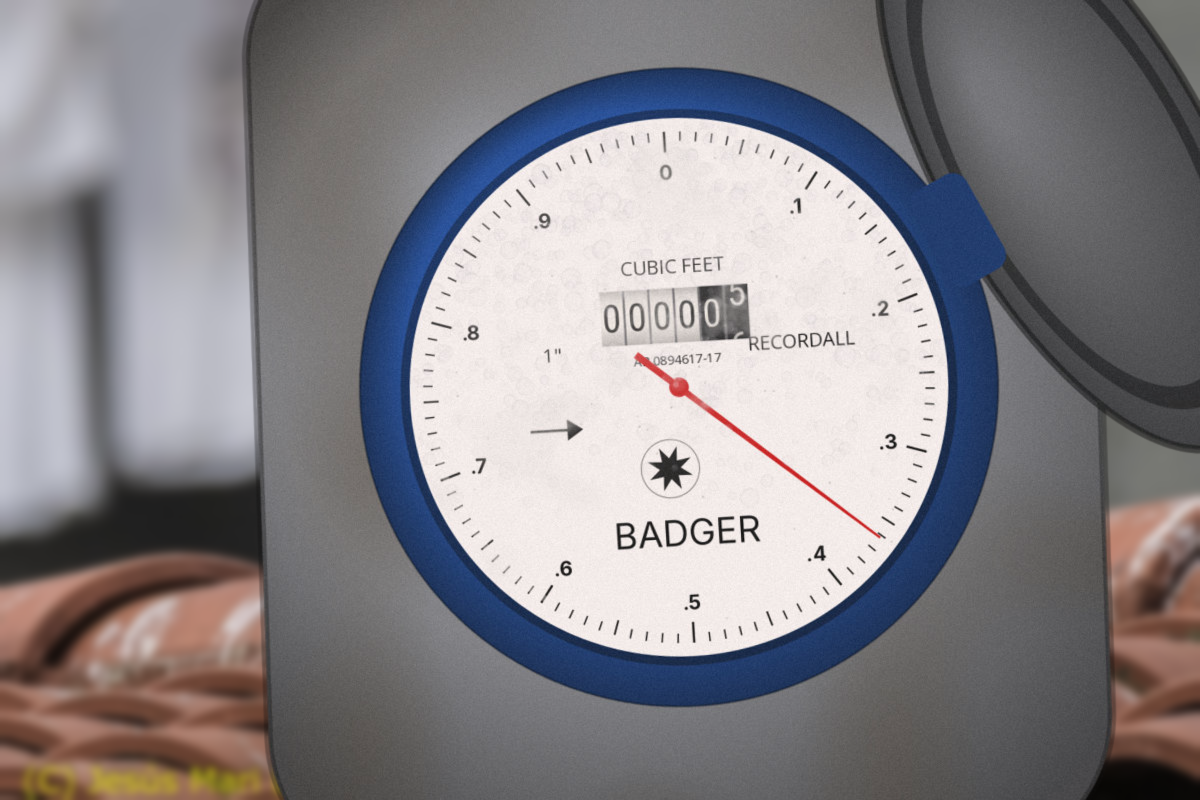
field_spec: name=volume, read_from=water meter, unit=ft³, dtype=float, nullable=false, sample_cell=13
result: 5.36
